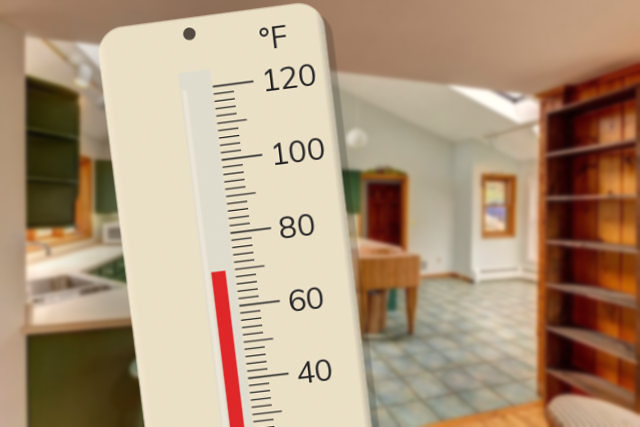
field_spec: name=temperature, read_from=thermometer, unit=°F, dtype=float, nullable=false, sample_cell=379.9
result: 70
